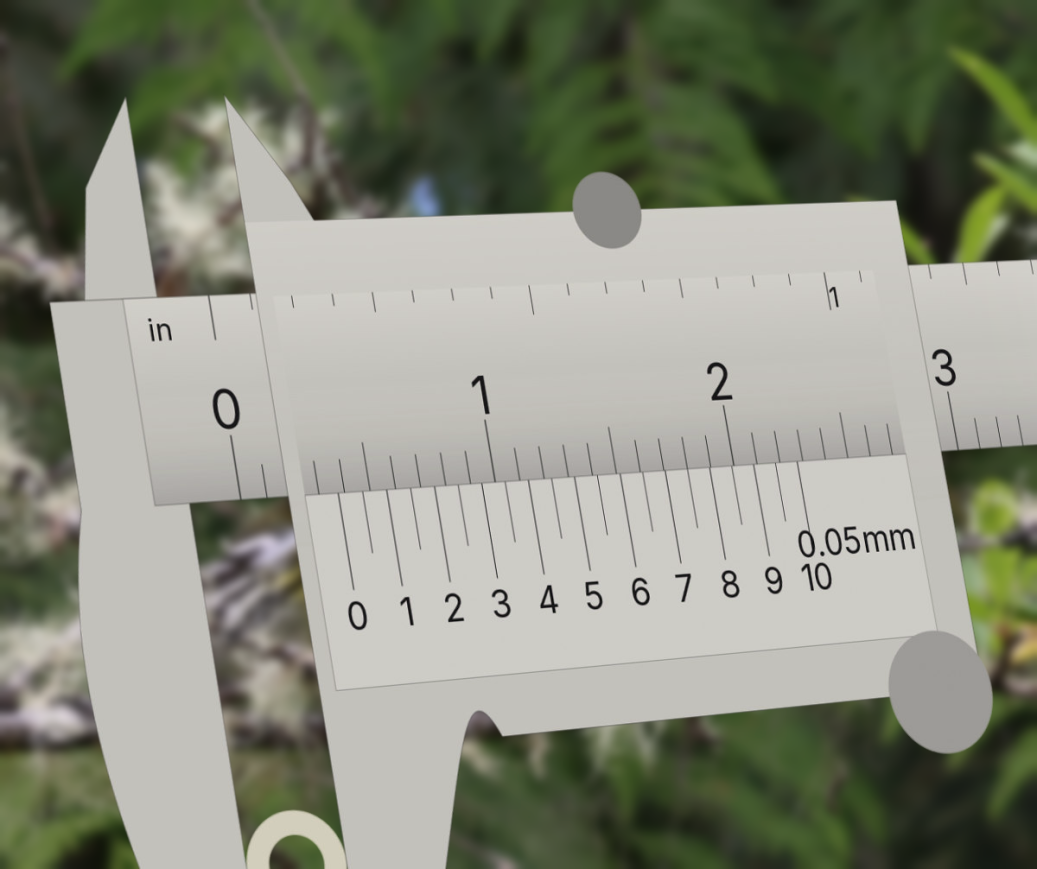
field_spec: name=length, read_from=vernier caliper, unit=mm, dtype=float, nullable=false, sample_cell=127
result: 3.75
